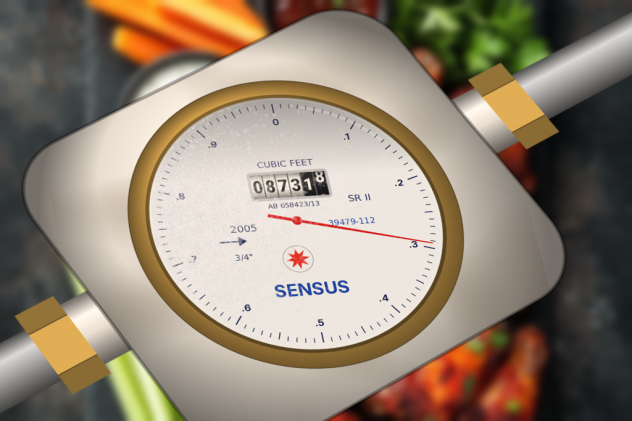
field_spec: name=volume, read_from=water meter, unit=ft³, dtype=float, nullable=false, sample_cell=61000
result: 87318.29
